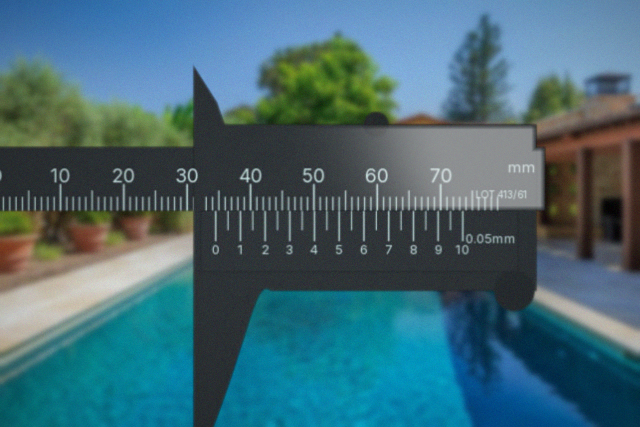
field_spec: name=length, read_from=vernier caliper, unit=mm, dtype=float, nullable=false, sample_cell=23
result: 34.5
